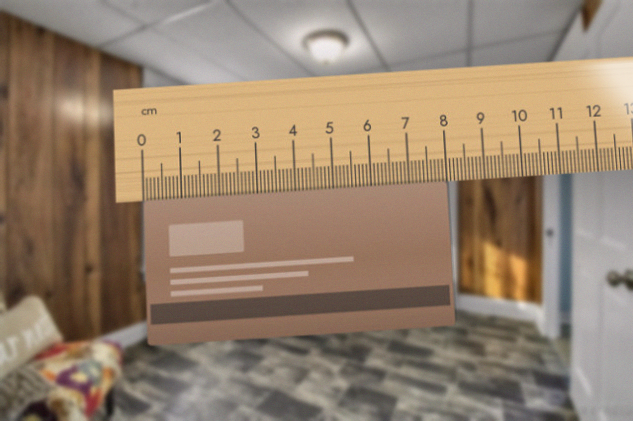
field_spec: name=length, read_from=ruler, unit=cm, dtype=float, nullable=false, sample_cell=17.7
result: 8
